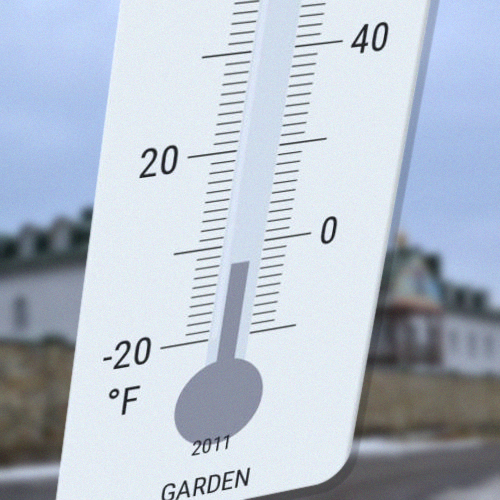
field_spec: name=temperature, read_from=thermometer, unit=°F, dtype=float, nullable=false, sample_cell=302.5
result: -4
